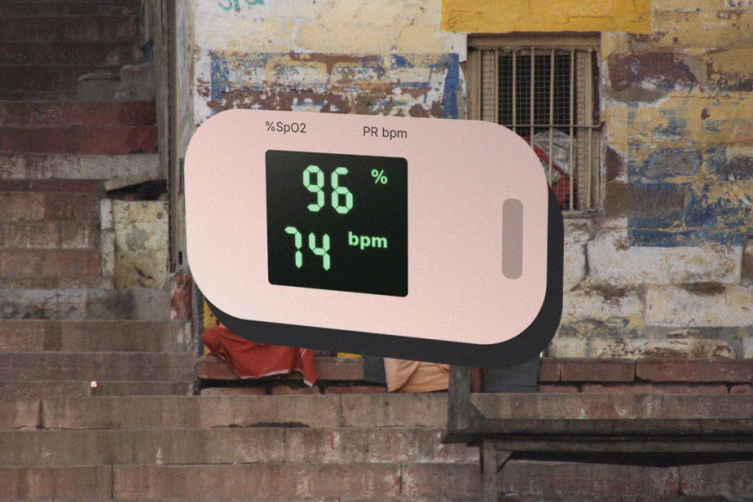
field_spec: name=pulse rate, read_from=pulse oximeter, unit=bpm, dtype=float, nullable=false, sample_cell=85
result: 74
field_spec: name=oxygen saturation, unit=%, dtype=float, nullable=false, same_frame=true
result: 96
